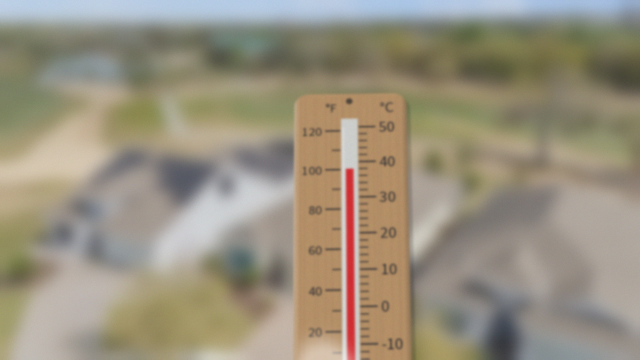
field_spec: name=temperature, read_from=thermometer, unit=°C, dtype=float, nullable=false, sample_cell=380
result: 38
